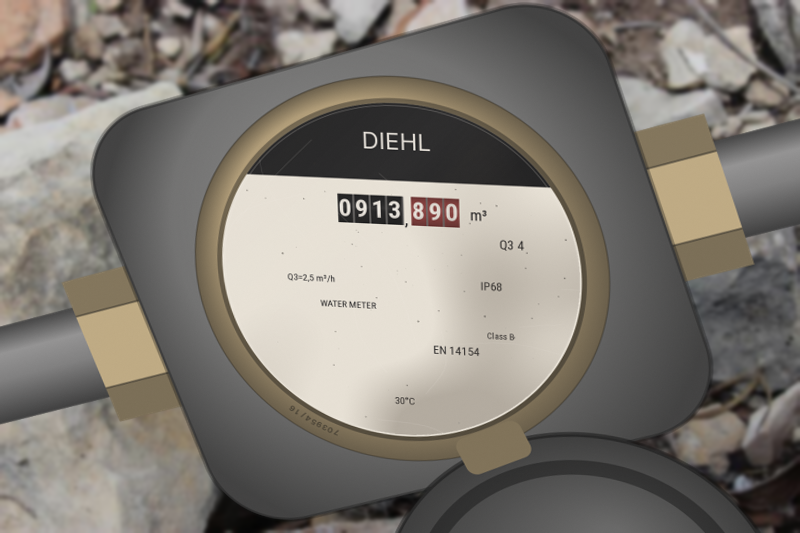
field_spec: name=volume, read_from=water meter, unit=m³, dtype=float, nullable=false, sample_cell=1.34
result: 913.890
